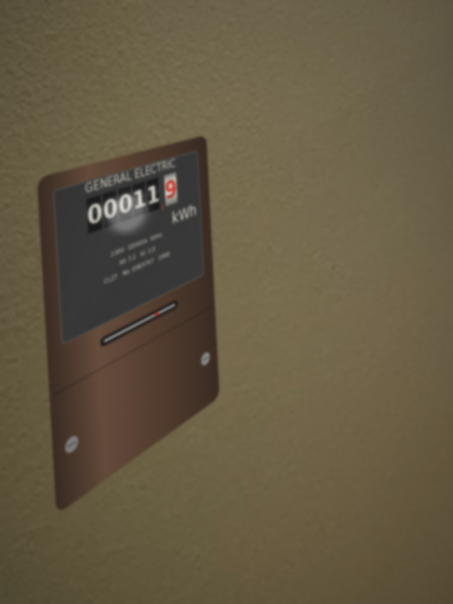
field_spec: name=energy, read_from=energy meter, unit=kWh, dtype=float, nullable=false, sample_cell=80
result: 11.9
